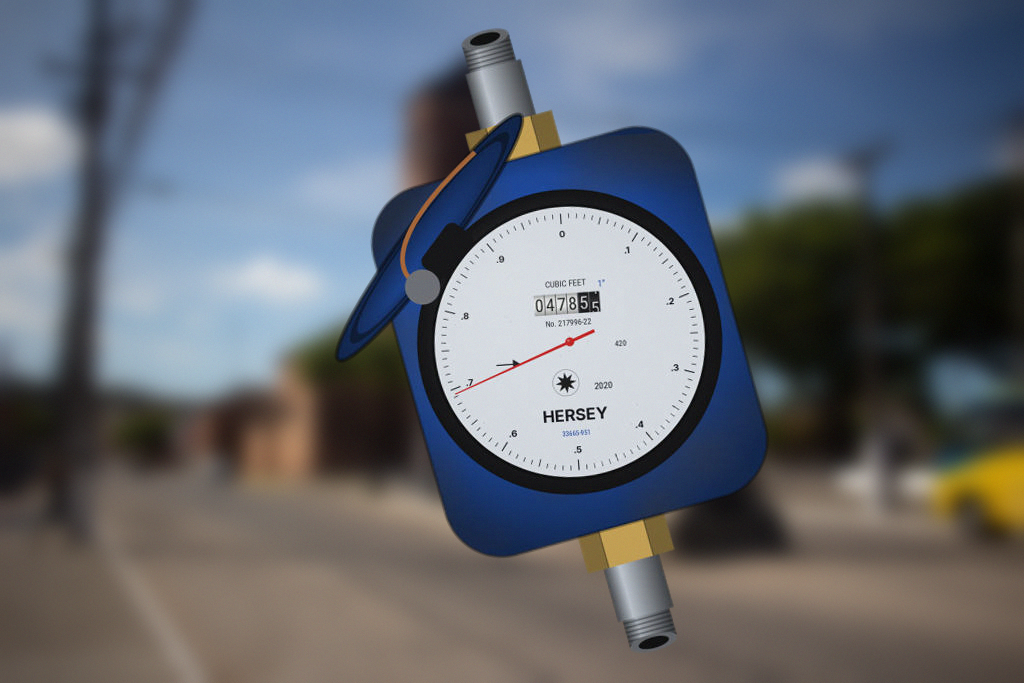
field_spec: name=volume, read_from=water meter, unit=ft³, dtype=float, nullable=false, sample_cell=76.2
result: 47854.69
